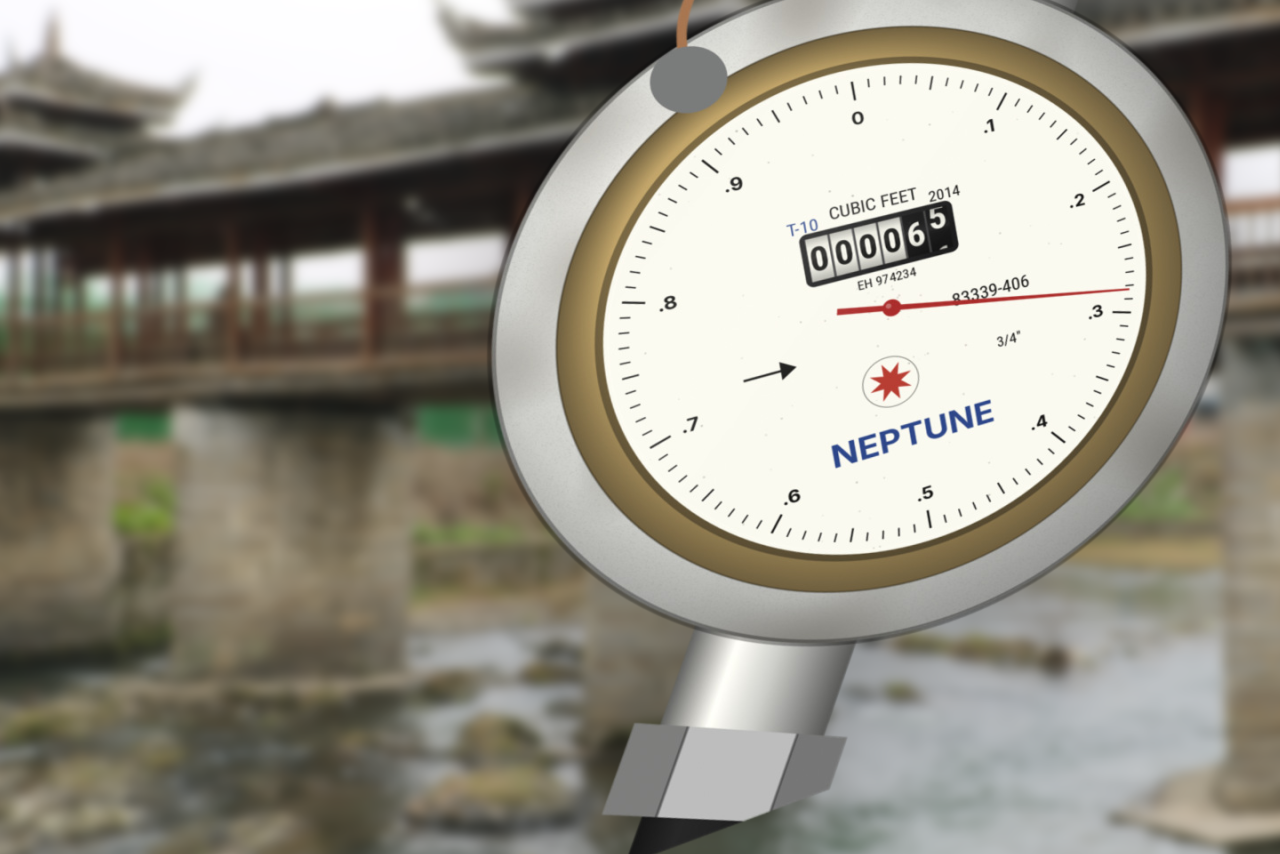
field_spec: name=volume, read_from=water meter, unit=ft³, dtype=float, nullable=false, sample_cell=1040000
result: 65.28
